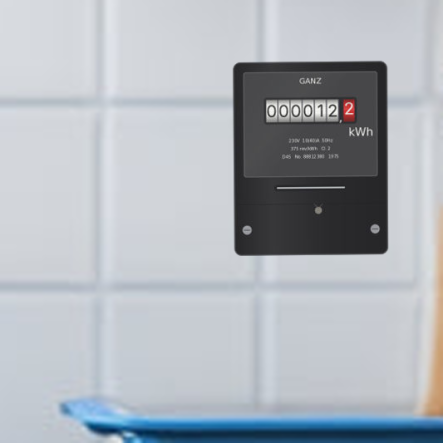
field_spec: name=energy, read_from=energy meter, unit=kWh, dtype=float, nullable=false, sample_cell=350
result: 12.2
